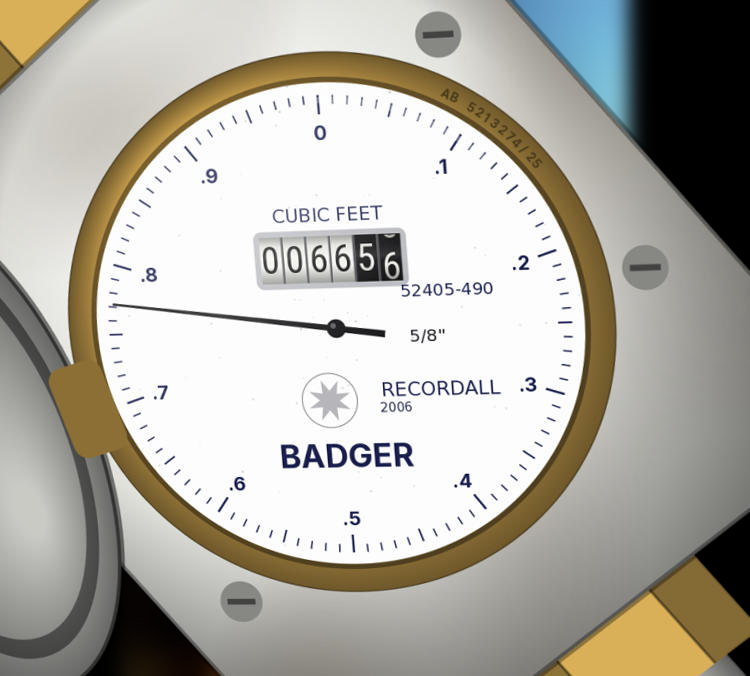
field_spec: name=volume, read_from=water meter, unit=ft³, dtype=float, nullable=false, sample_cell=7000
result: 6655.77
